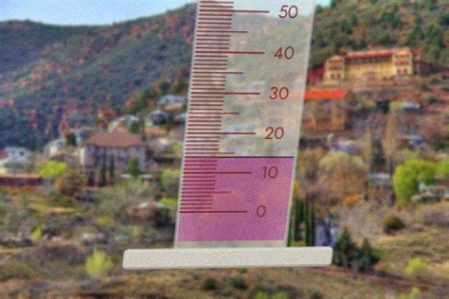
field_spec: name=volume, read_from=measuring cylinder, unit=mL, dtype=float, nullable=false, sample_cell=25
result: 14
